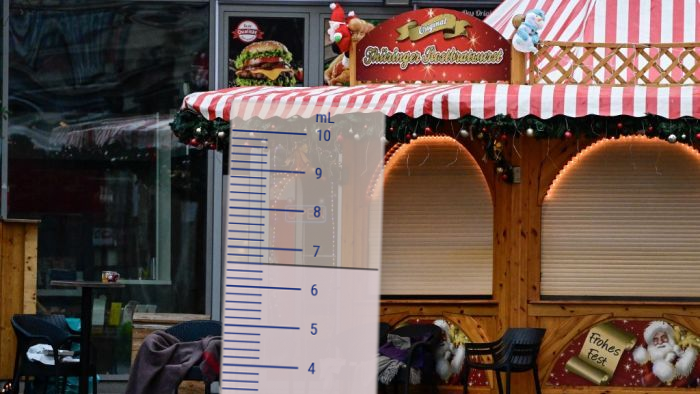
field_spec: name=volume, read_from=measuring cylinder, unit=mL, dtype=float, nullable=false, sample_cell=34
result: 6.6
